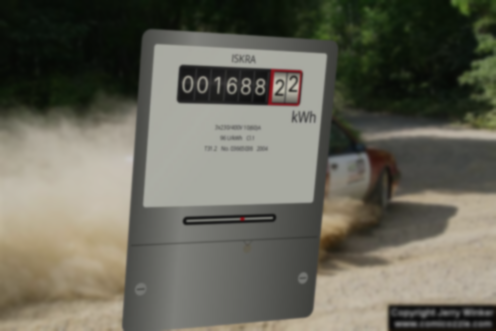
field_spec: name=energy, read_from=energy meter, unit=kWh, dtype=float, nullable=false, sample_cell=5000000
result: 1688.22
